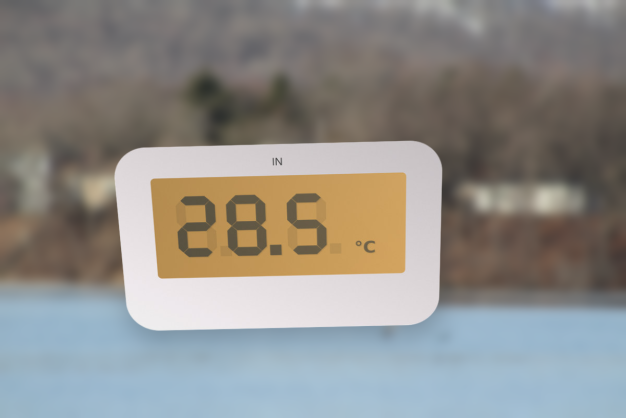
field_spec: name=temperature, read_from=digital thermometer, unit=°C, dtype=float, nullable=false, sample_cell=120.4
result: 28.5
